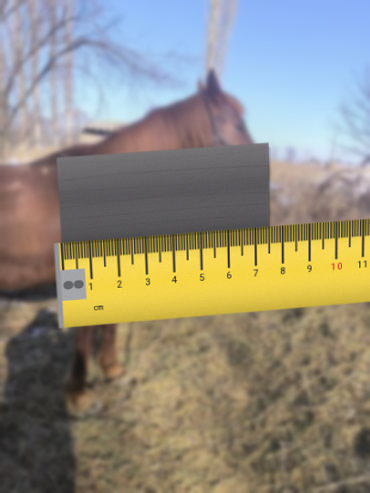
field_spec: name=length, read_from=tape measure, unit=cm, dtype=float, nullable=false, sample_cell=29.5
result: 7.5
